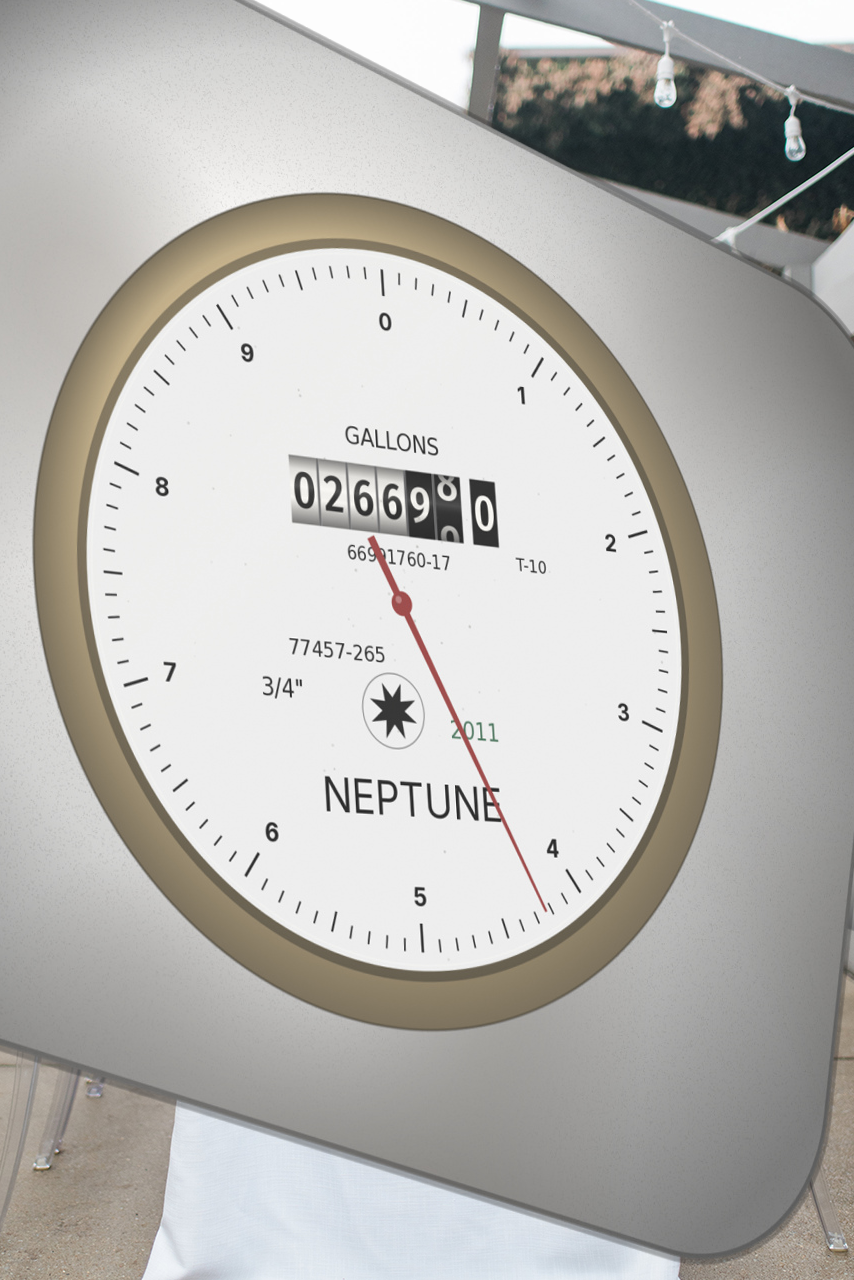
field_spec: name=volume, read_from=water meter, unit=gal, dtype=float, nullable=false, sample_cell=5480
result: 266984.2
